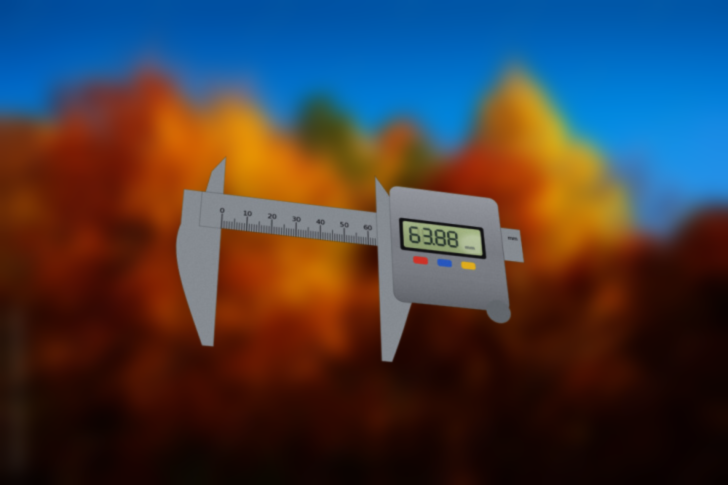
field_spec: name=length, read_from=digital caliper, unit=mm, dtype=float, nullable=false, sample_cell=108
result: 63.88
